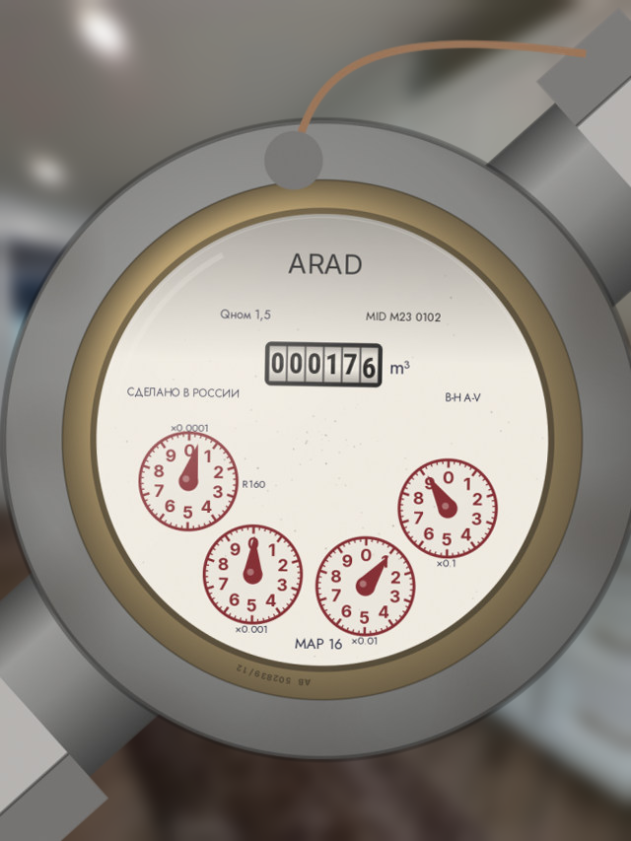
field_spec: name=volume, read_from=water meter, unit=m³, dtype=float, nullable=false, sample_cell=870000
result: 175.9100
